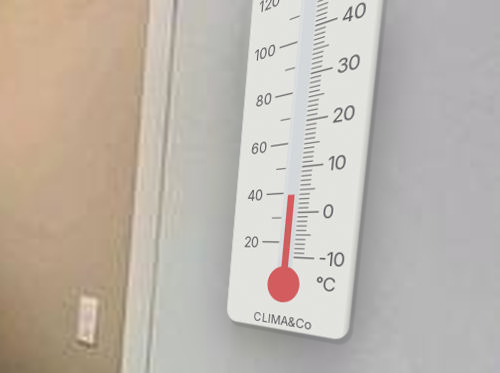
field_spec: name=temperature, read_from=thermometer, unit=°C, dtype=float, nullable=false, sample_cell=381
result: 4
